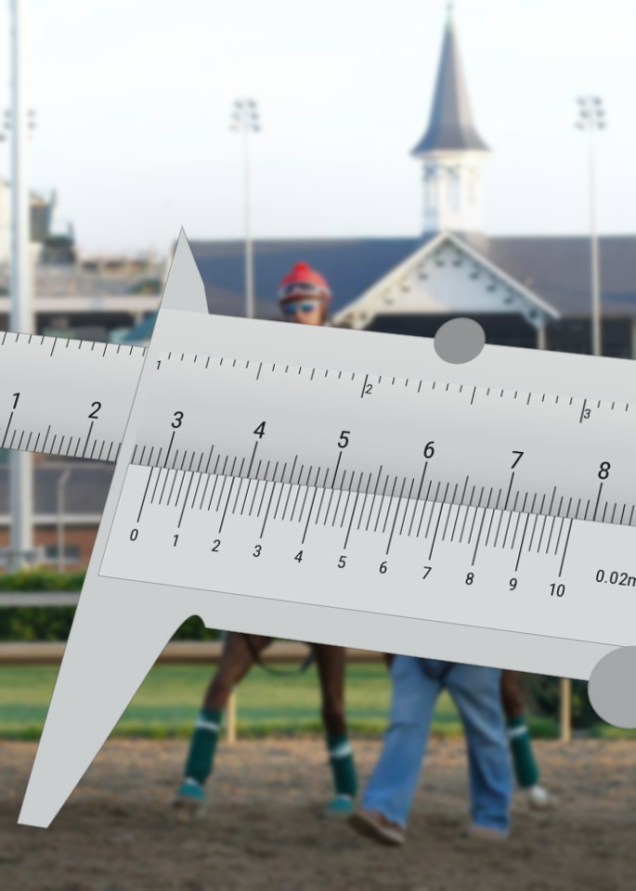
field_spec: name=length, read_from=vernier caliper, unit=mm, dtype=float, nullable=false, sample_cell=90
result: 28.6
